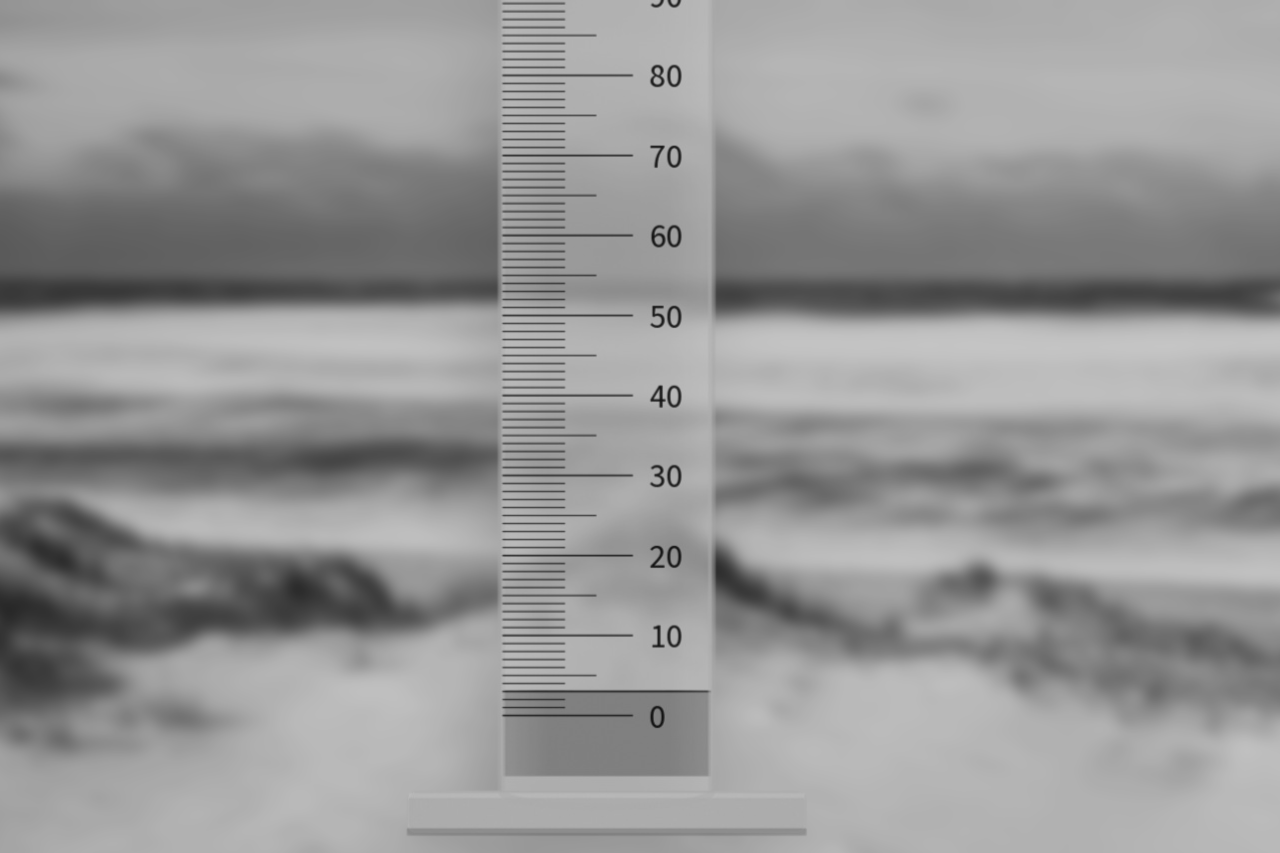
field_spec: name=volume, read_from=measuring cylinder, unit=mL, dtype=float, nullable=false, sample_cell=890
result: 3
